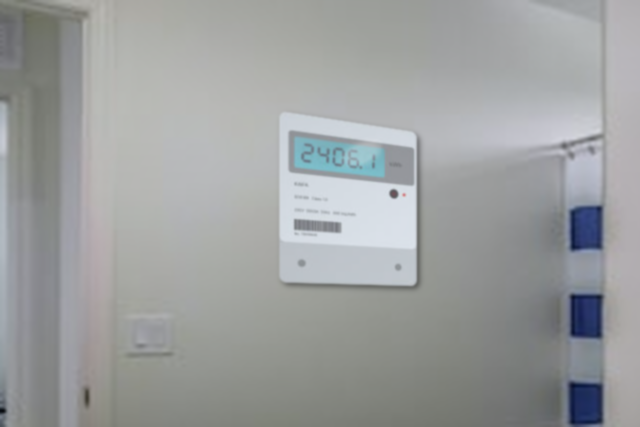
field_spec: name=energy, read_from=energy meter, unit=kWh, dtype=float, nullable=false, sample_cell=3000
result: 2406.1
